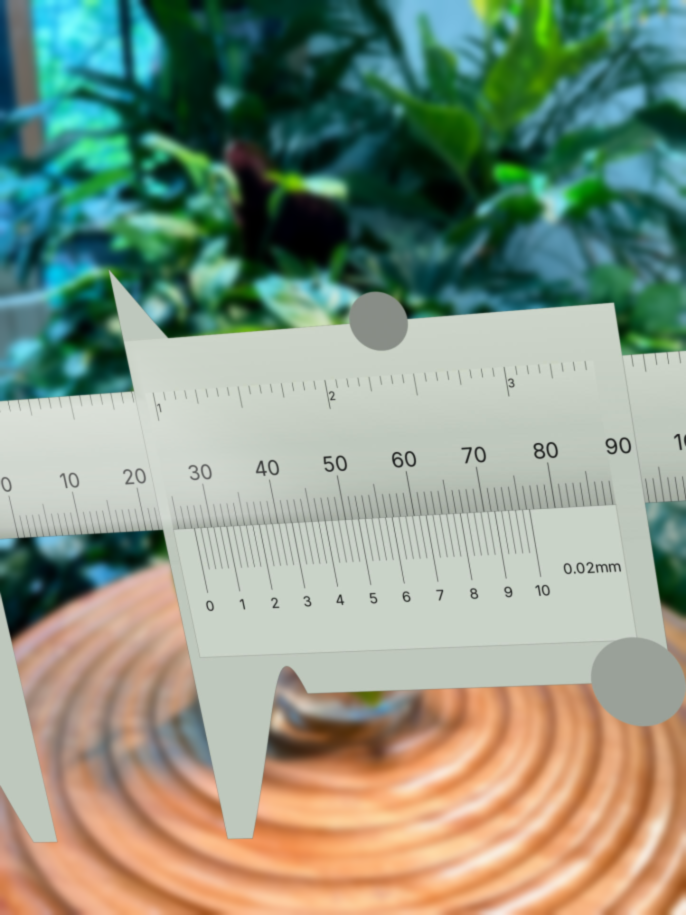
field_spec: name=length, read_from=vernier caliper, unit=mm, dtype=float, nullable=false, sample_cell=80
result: 27.4
